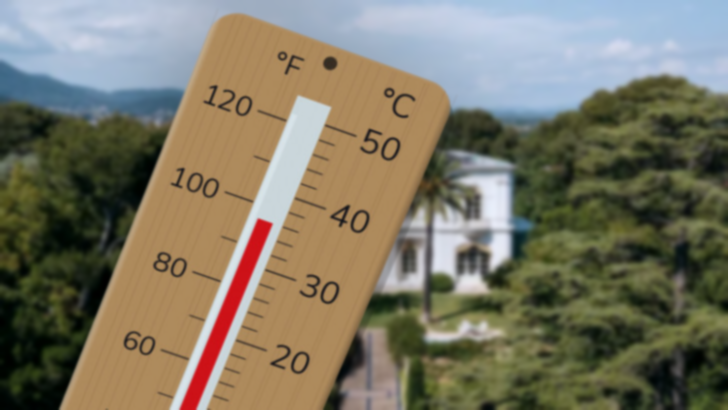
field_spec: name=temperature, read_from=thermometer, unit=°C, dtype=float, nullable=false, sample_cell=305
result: 36
